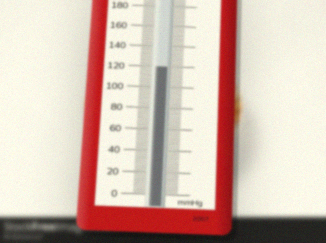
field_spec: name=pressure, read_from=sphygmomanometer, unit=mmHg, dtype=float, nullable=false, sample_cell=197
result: 120
